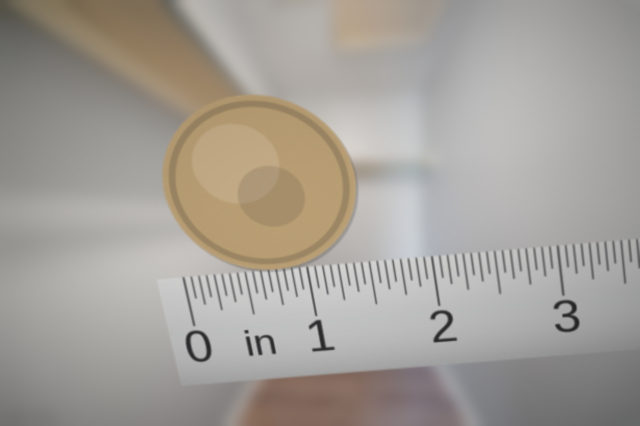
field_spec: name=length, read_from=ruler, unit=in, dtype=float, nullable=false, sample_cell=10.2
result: 1.5
